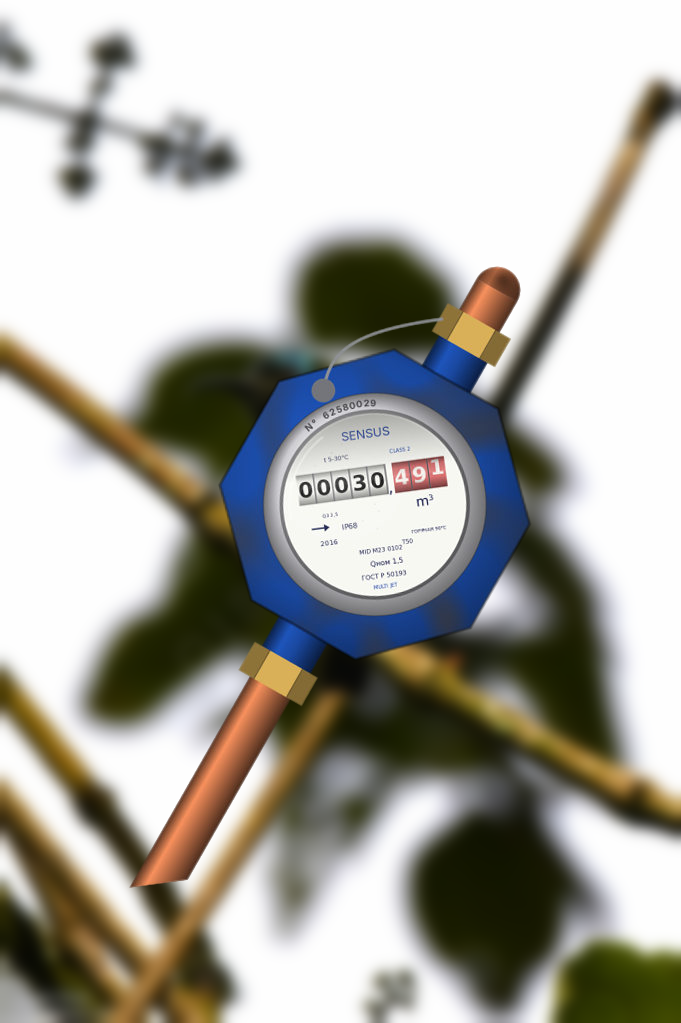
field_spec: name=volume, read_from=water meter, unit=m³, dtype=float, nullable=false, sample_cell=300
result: 30.491
